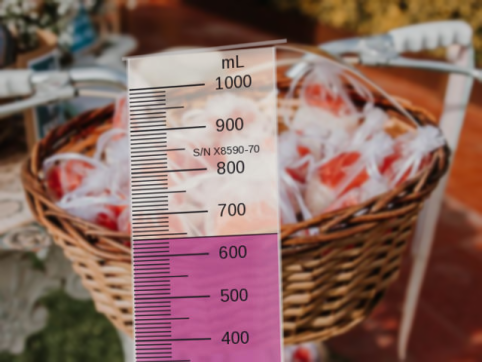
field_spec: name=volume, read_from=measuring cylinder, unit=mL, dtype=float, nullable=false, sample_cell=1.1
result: 640
